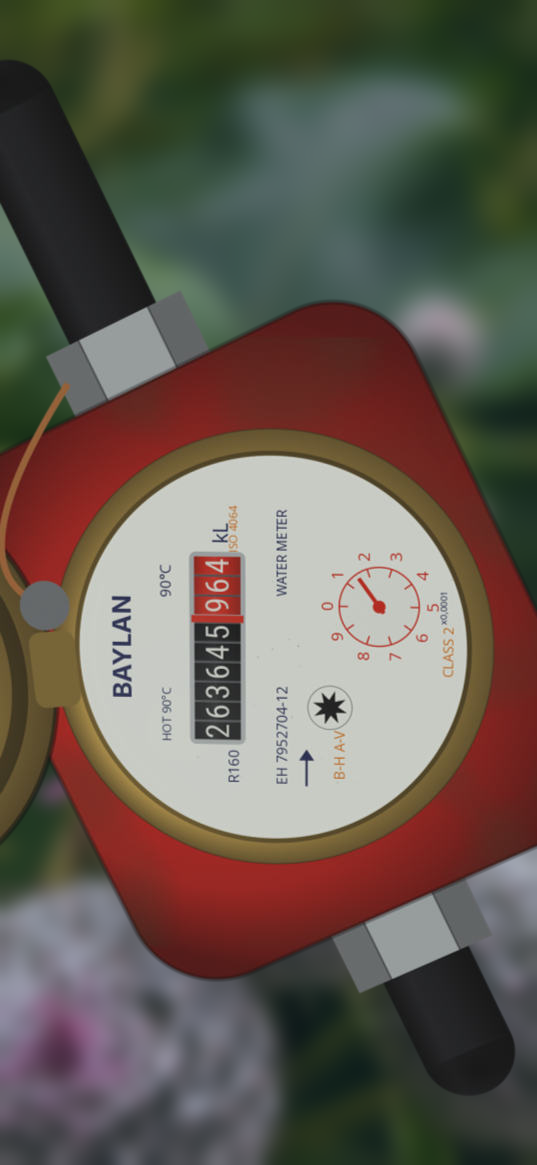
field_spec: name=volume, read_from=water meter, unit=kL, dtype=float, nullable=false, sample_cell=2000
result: 263645.9641
